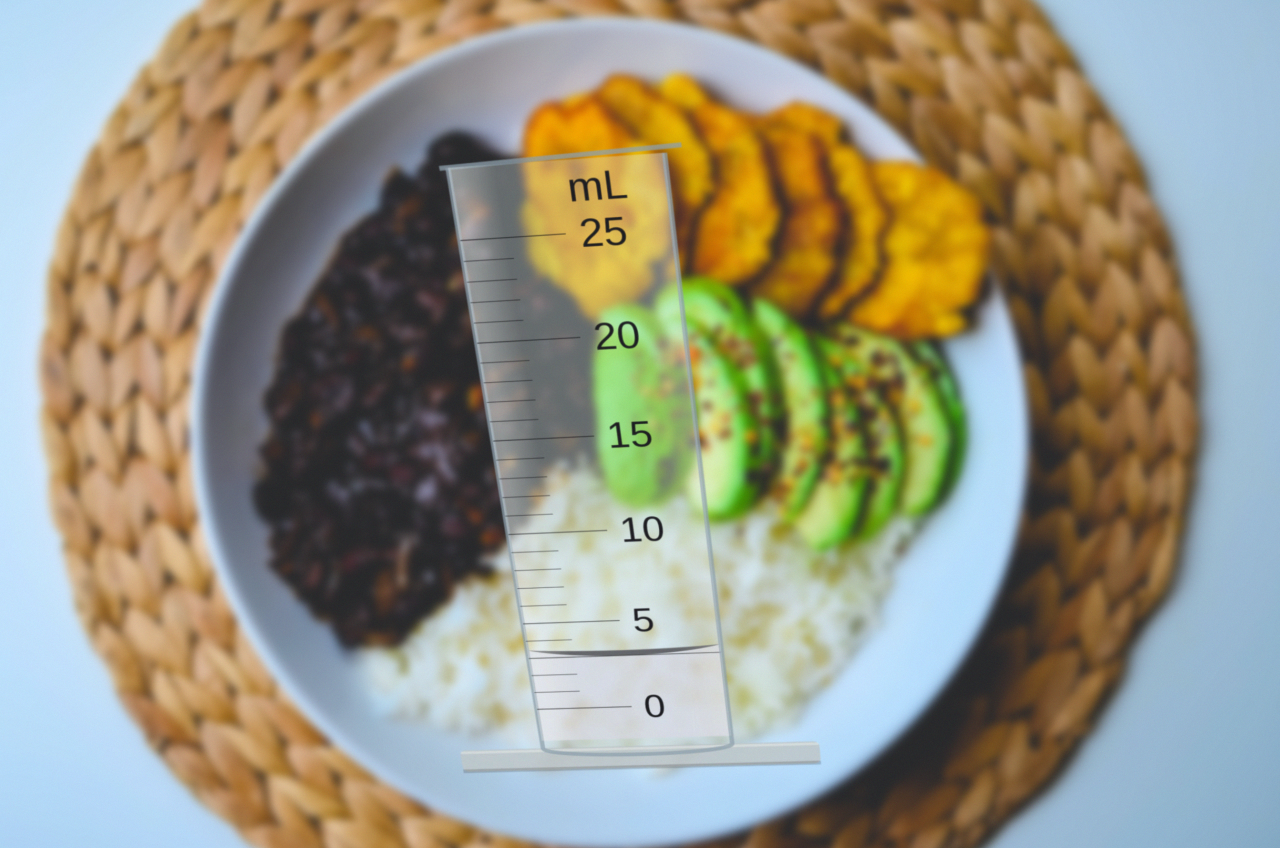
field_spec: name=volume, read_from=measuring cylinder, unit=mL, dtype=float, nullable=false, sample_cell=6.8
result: 3
